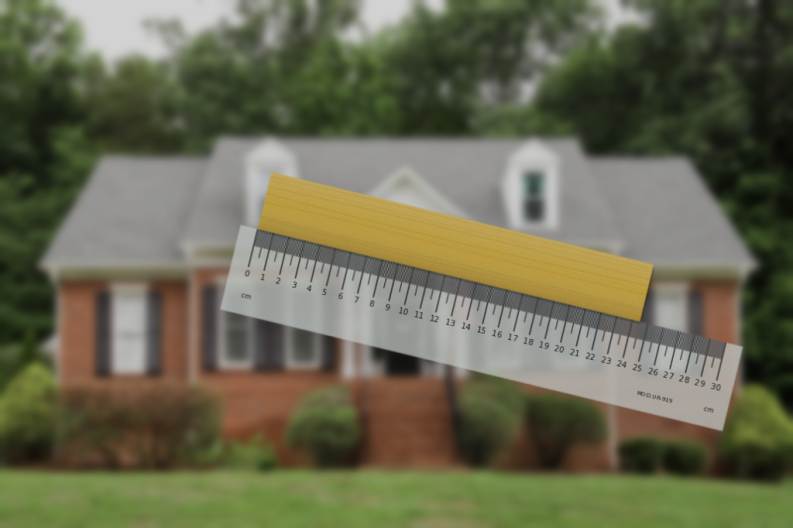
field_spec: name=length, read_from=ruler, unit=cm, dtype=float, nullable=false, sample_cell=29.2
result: 24.5
